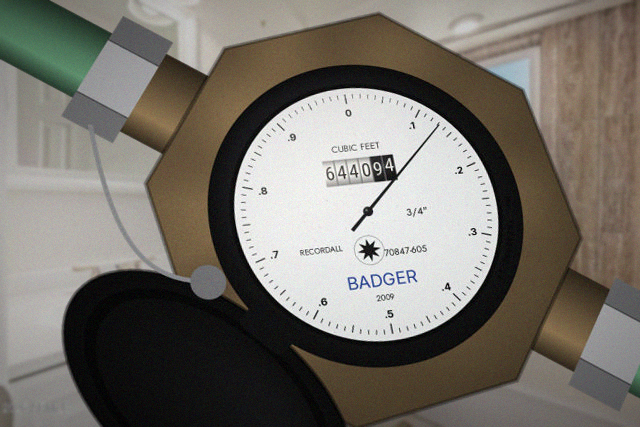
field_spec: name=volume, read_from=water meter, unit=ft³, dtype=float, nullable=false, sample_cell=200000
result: 644094.13
